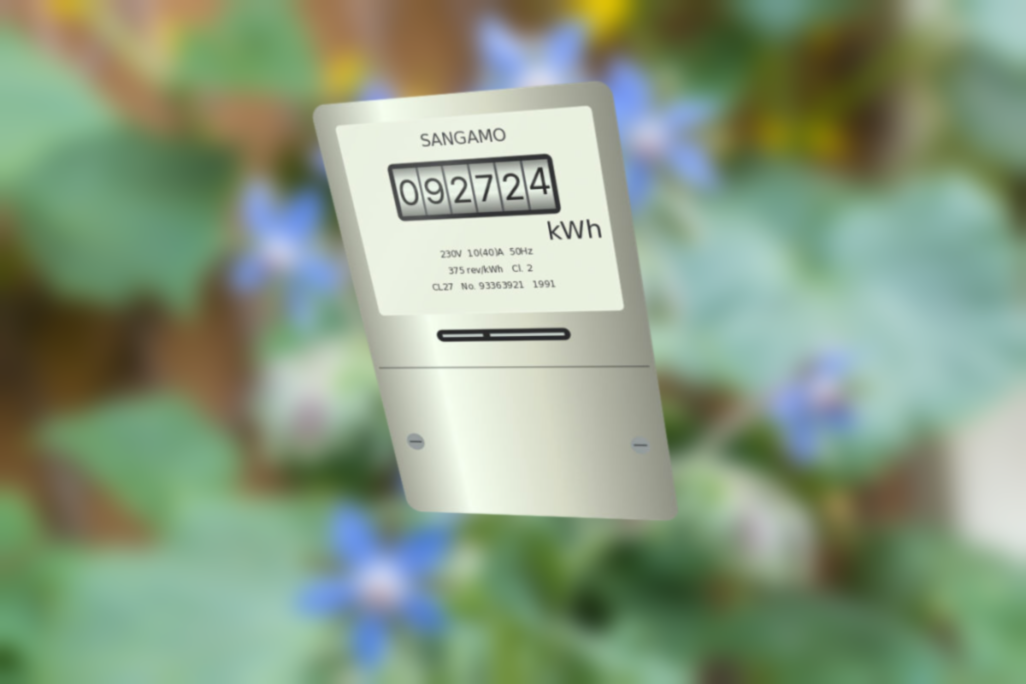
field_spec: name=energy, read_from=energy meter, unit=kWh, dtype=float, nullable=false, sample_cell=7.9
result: 92724
